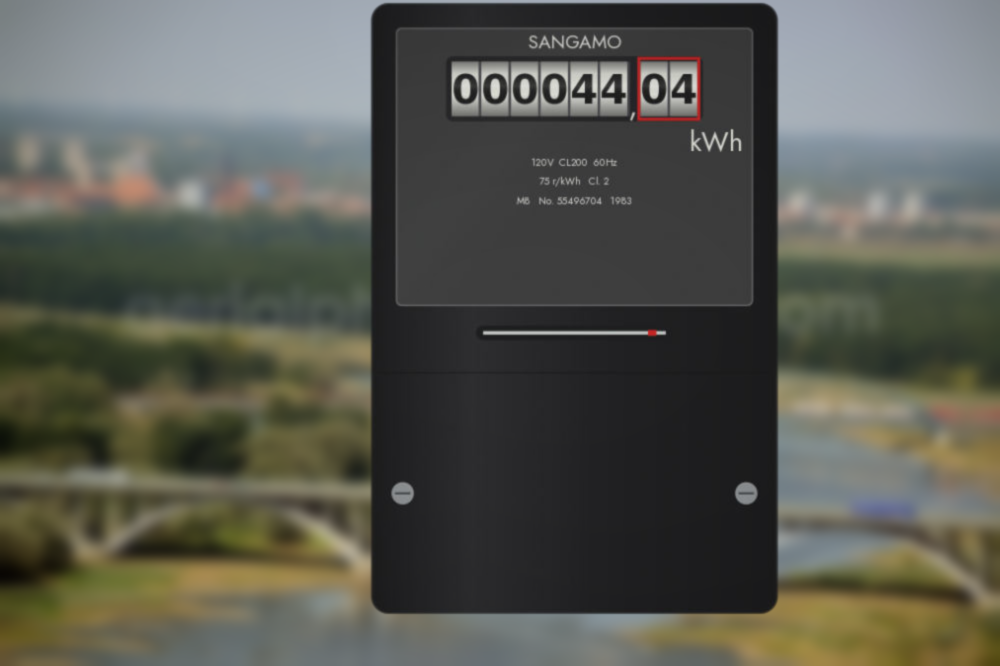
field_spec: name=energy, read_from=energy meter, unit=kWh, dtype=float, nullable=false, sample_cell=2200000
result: 44.04
